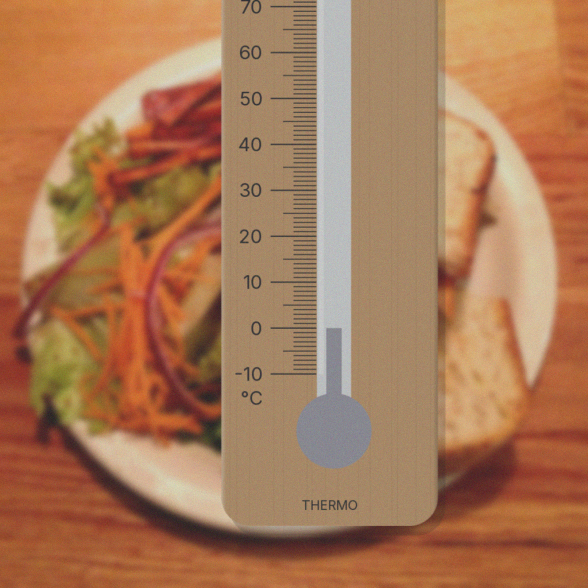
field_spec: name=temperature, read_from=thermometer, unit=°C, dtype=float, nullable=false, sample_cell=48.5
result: 0
